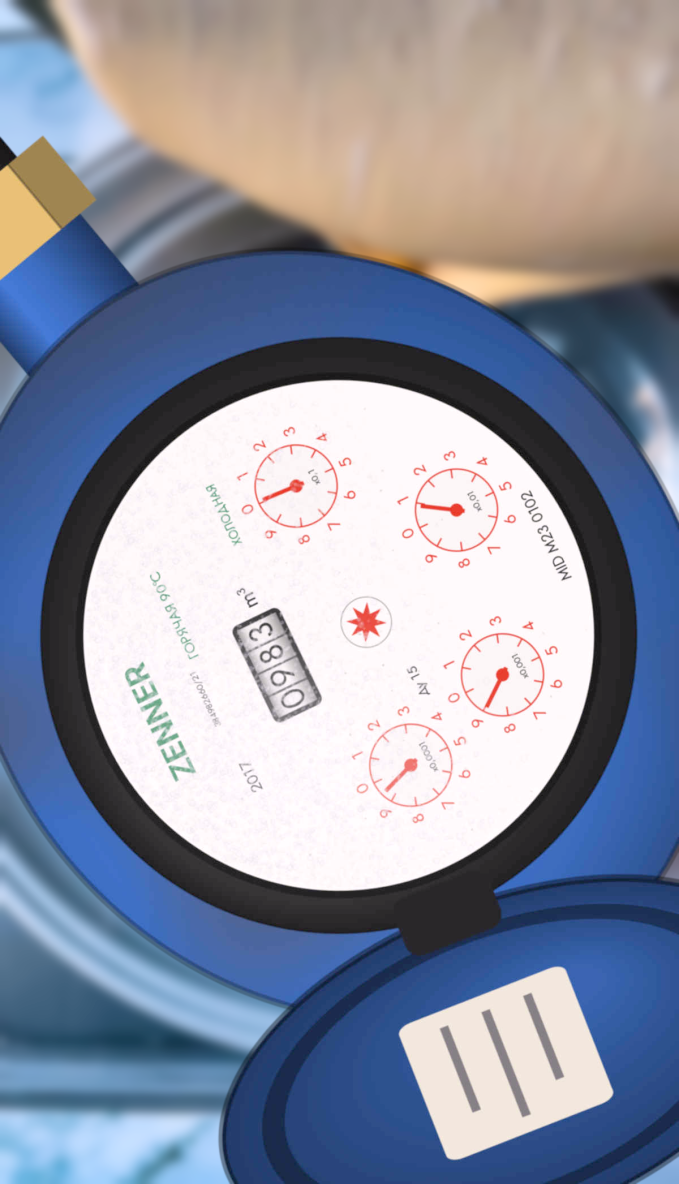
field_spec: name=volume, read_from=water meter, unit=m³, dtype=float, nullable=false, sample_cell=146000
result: 983.0089
